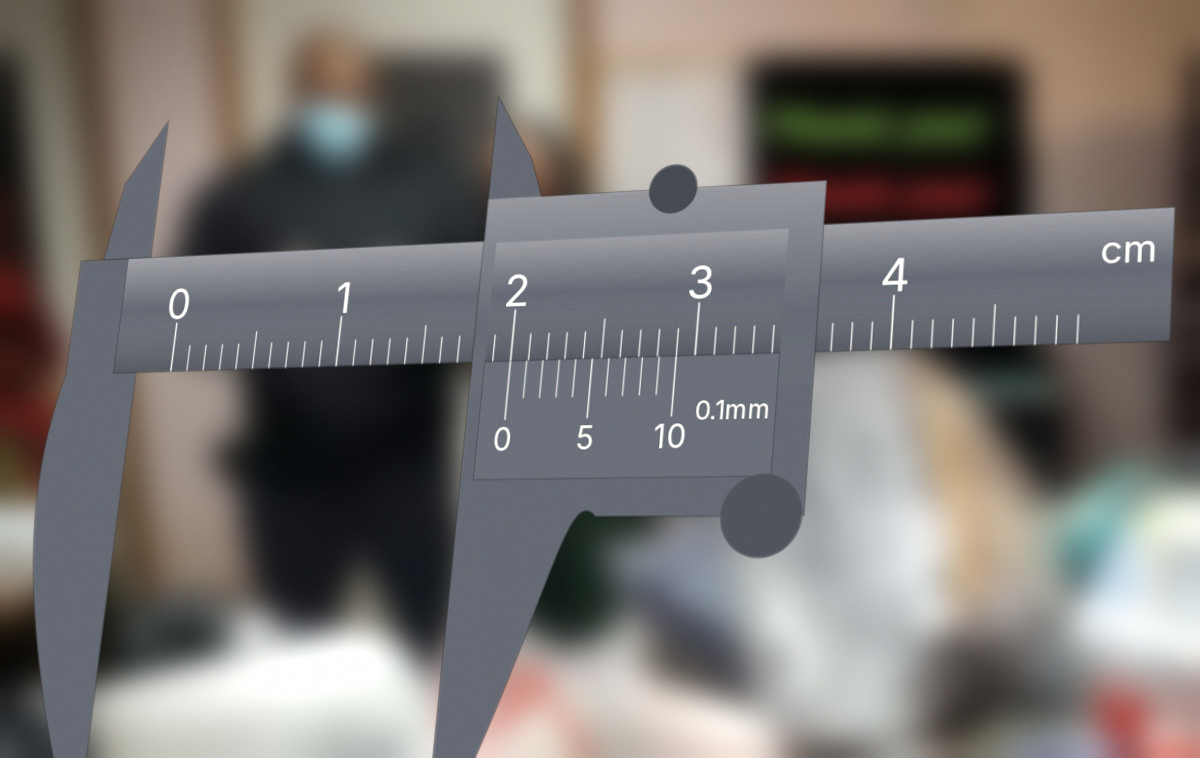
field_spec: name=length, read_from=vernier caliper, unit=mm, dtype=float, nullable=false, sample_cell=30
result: 20.0
